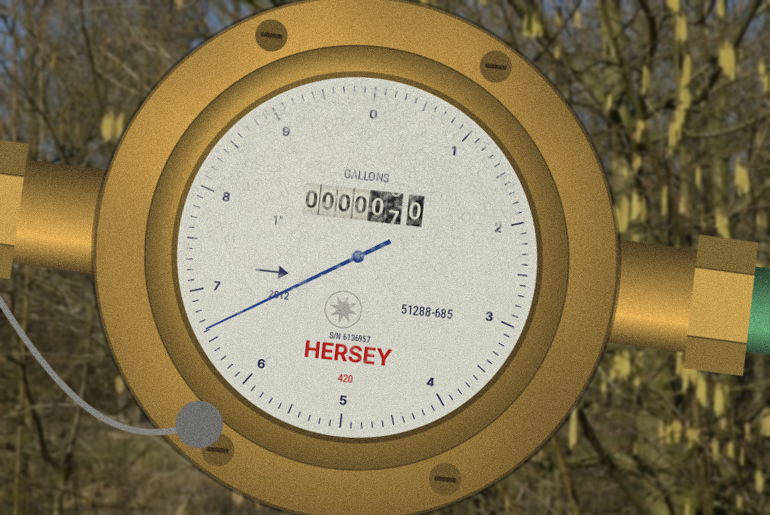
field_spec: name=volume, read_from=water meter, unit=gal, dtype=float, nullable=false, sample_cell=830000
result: 66.6
